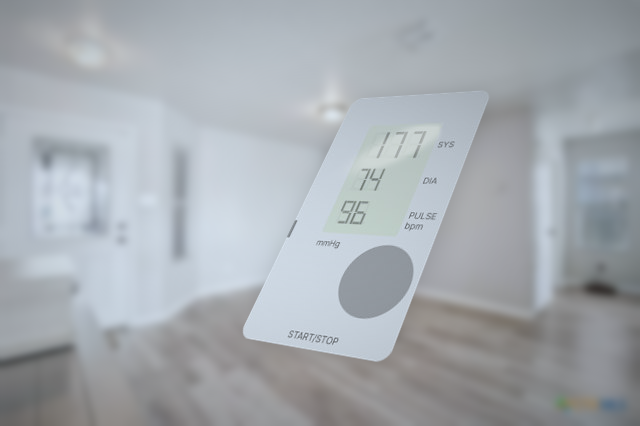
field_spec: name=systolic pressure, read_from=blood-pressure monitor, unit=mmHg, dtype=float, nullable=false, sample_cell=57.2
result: 177
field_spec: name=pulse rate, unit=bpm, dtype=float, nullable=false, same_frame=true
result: 96
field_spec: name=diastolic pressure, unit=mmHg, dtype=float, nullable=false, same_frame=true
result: 74
